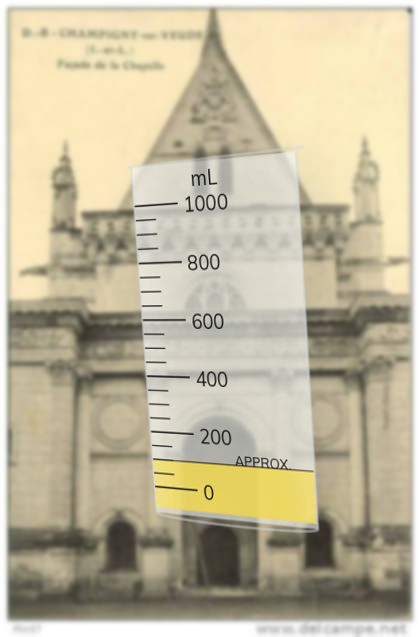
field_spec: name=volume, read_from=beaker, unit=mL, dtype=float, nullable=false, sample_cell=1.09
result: 100
